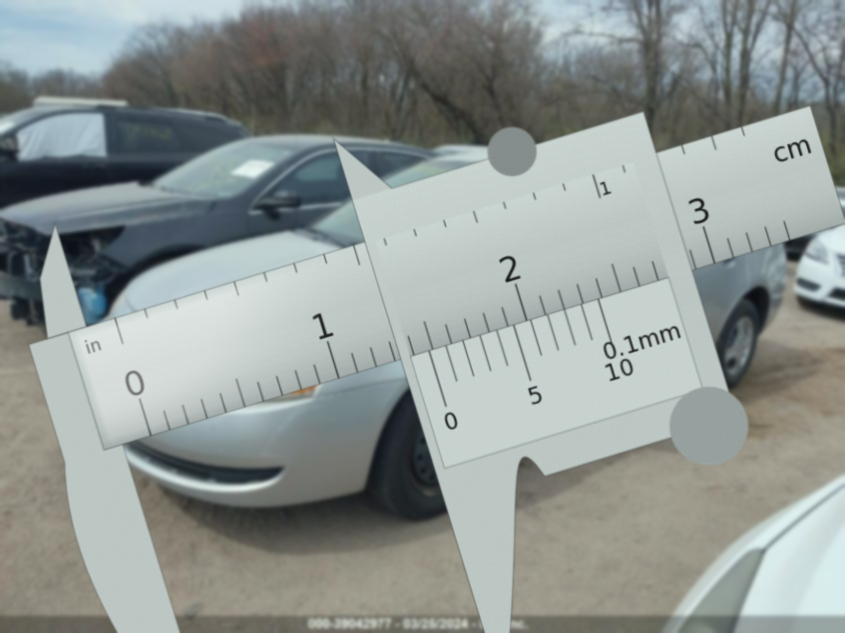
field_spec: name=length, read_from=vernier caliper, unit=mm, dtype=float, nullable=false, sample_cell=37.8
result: 14.8
